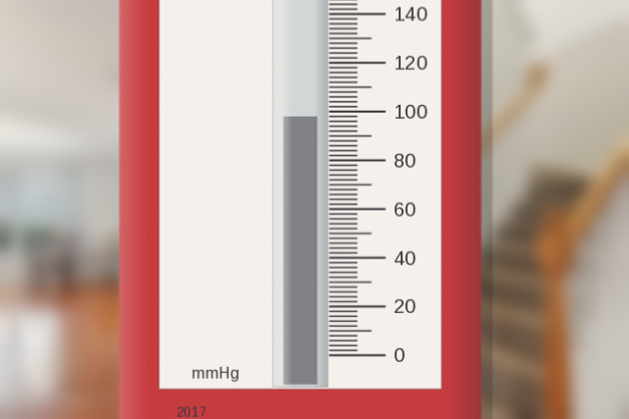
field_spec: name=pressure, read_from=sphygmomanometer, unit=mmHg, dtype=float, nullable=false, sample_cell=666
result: 98
